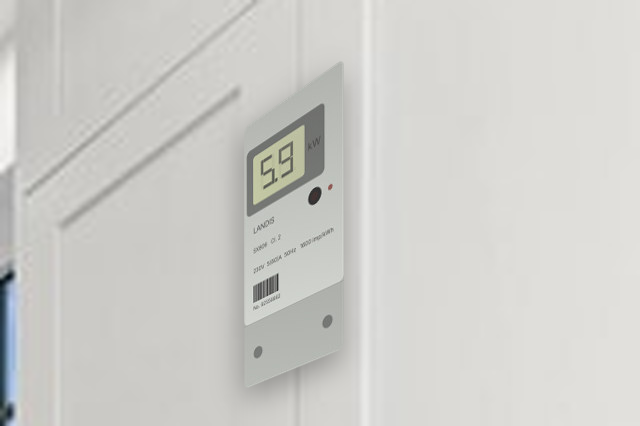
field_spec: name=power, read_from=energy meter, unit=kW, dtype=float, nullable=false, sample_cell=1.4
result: 5.9
